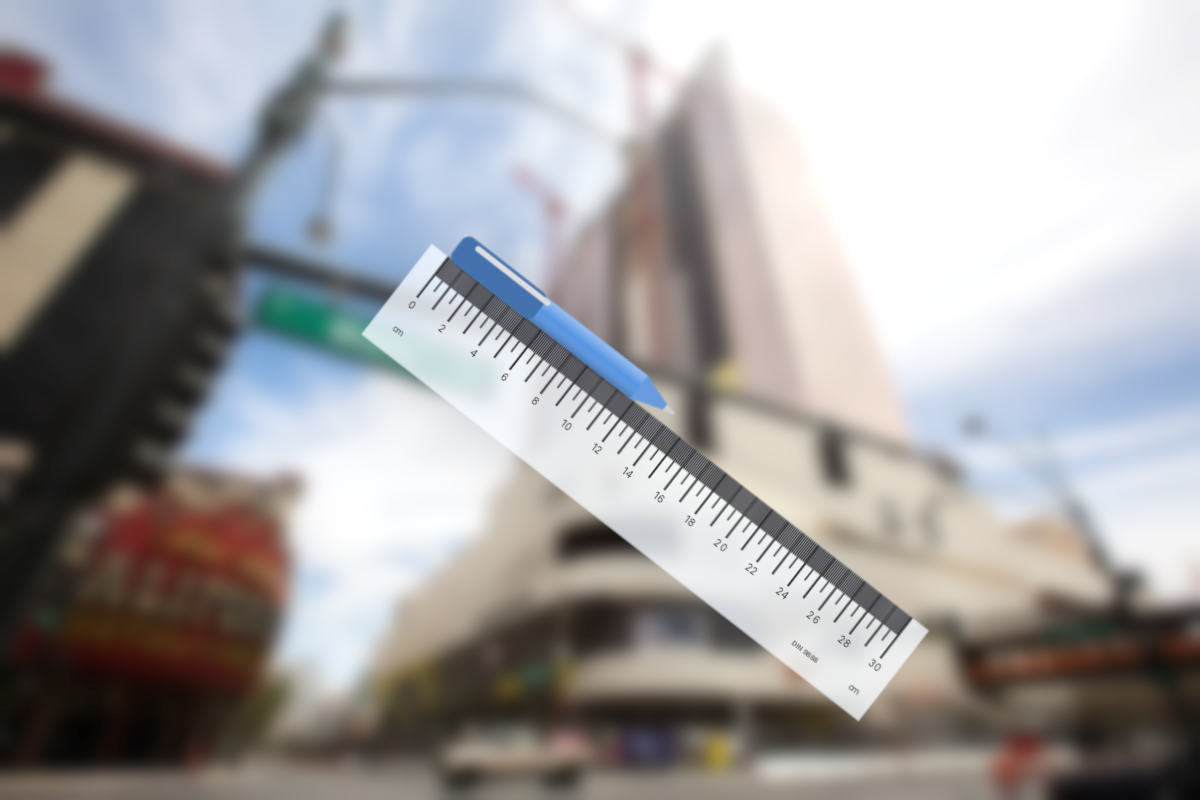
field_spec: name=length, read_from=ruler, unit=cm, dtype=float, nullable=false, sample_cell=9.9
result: 14
